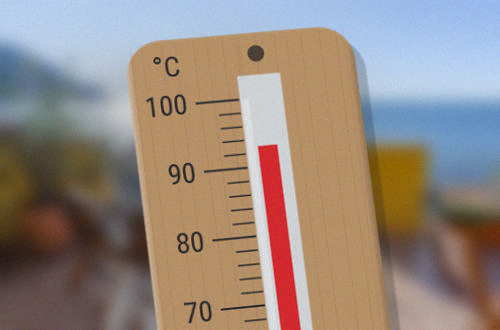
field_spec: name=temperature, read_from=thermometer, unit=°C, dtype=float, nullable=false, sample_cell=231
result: 93
